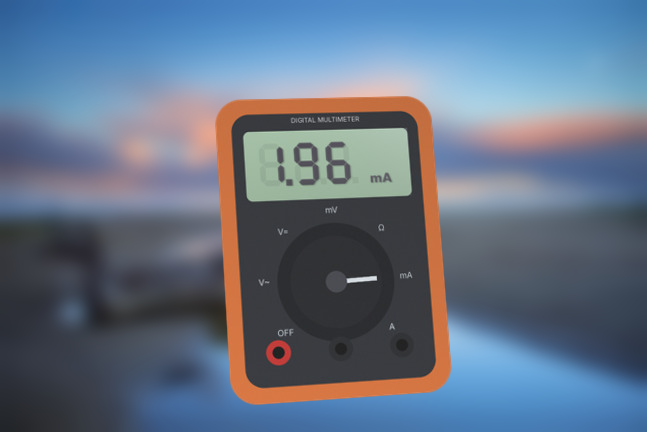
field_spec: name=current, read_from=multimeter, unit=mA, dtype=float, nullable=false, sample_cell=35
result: 1.96
